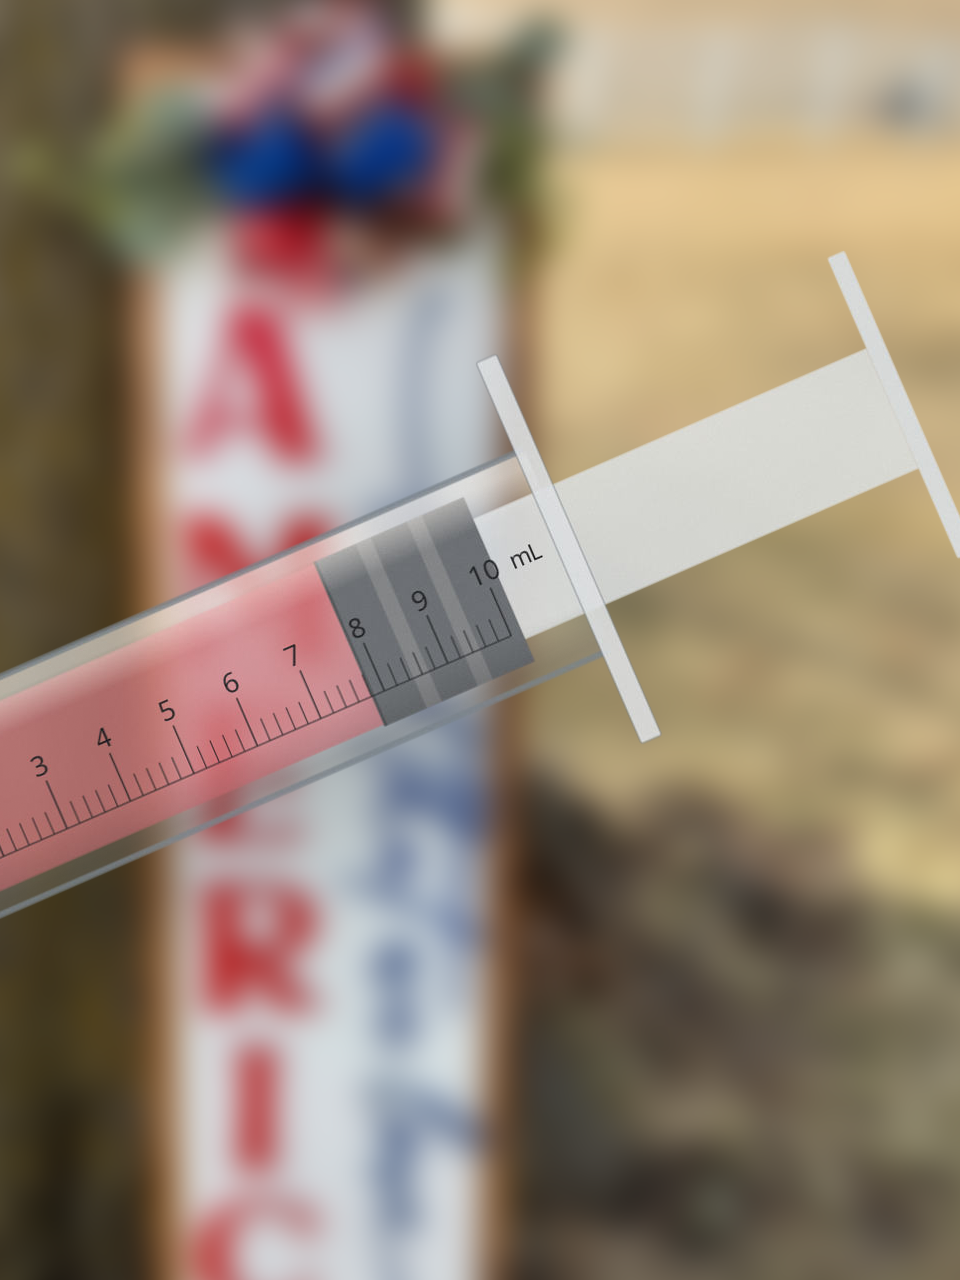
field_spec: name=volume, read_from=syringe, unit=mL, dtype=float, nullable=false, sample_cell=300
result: 7.8
